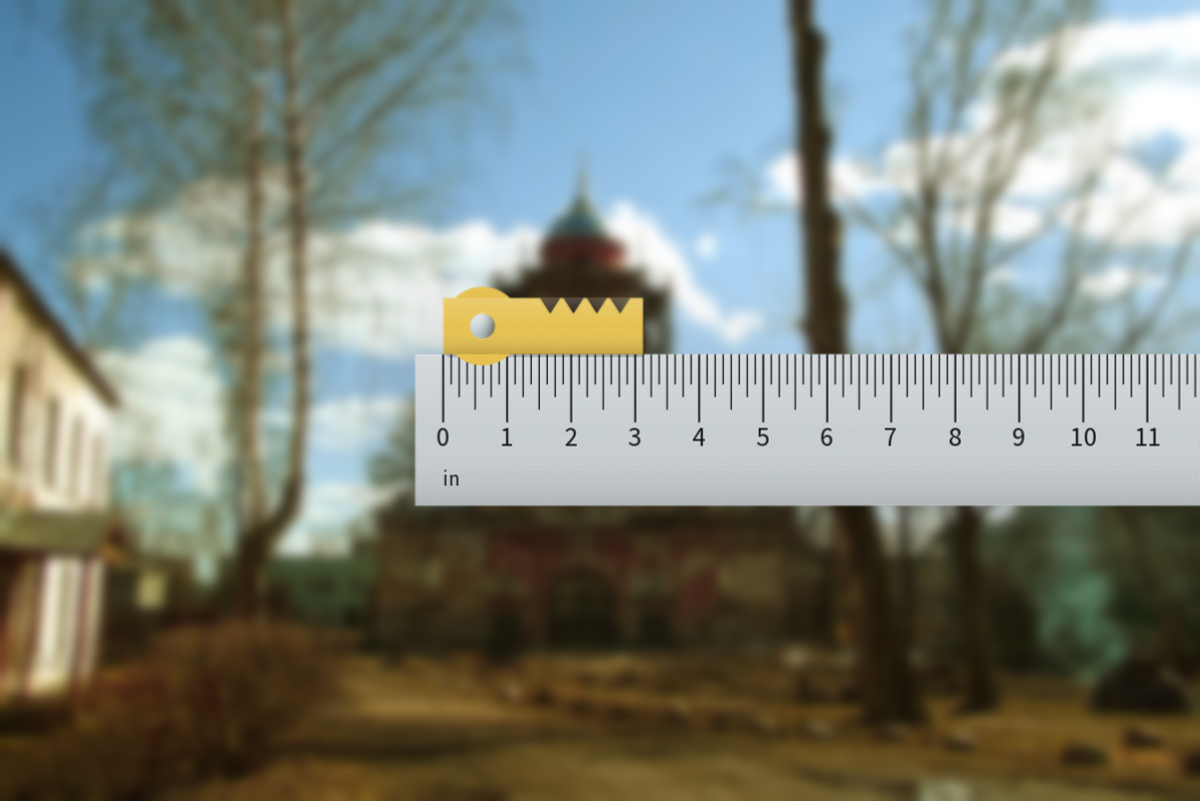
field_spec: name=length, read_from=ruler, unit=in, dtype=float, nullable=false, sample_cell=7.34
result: 3.125
